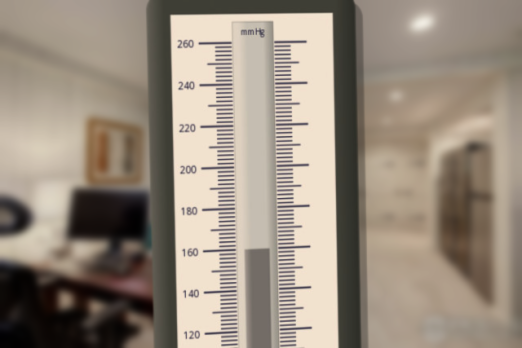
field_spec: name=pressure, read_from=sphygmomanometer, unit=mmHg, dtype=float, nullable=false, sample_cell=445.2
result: 160
